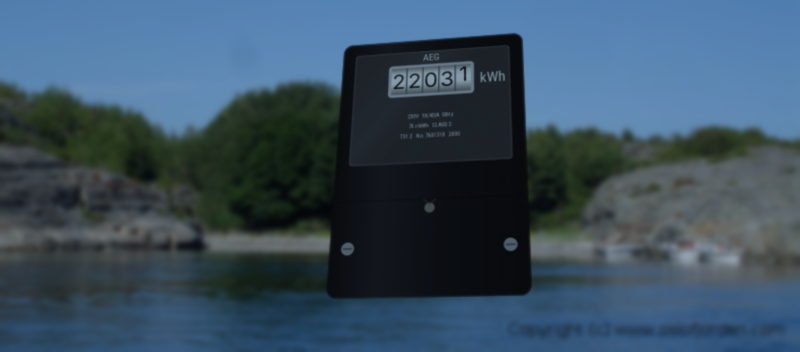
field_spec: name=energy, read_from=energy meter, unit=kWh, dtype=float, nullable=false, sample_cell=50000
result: 22031
